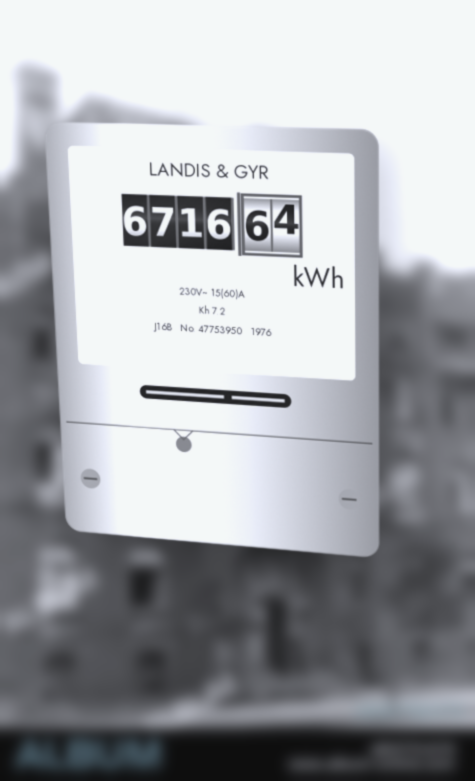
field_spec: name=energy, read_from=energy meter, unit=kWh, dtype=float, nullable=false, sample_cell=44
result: 6716.64
